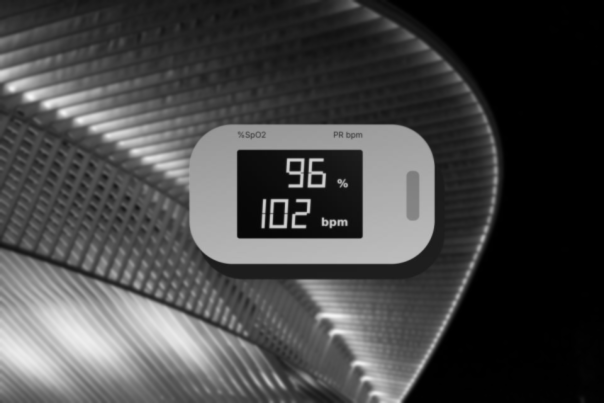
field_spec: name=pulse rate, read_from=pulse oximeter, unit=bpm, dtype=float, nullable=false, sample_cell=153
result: 102
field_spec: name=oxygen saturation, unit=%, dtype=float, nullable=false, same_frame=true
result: 96
